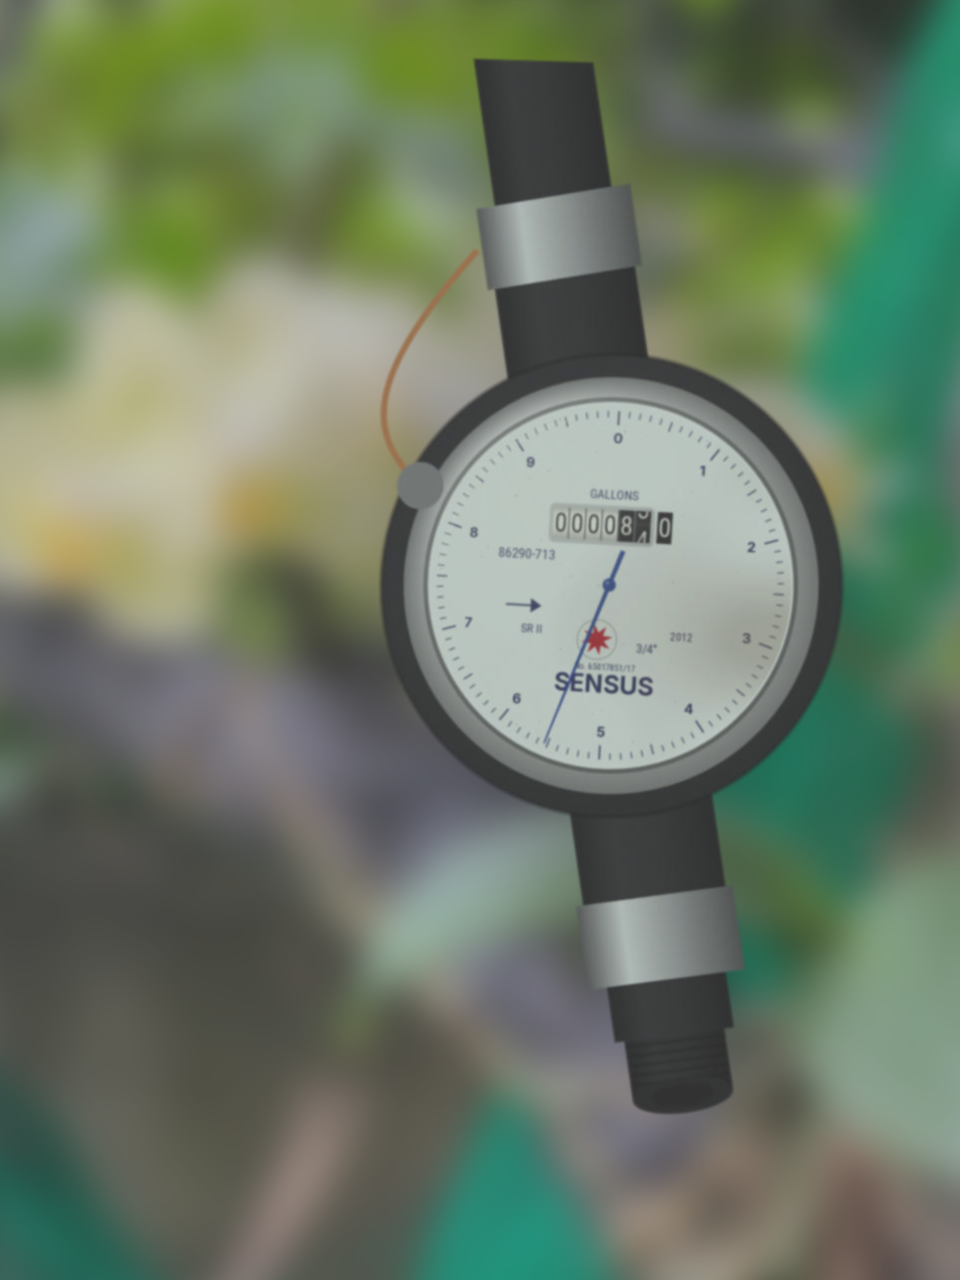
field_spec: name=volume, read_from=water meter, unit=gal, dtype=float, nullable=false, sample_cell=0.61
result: 835.5
